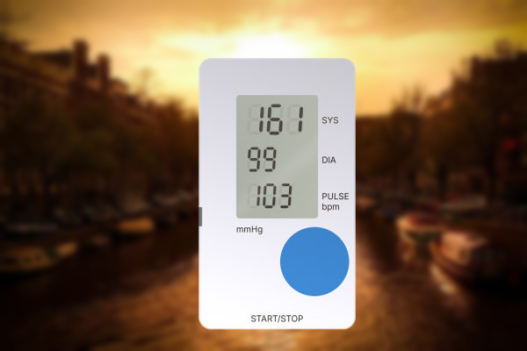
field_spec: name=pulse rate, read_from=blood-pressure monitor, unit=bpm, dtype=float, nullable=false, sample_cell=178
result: 103
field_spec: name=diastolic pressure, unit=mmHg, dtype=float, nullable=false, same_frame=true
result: 99
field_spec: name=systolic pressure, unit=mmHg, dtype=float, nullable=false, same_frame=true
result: 161
